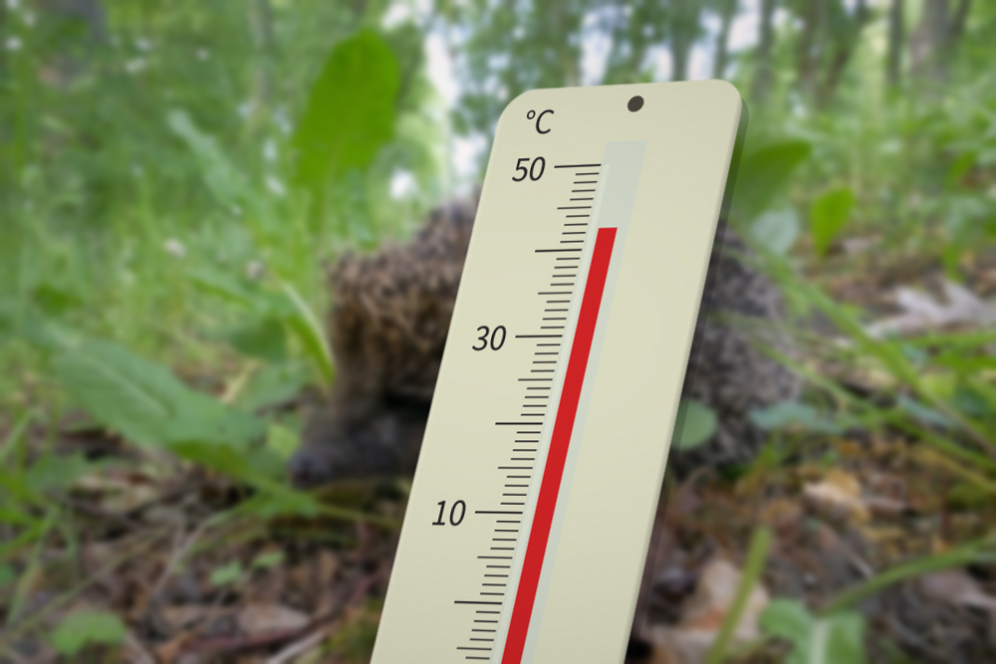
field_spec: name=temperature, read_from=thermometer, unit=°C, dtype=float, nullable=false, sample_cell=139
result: 42.5
